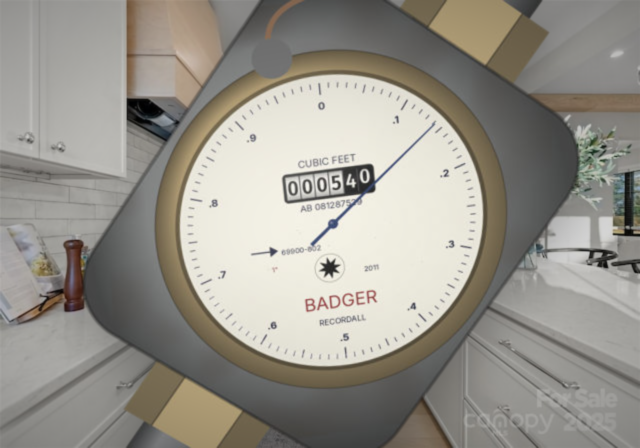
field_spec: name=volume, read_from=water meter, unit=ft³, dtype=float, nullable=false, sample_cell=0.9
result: 540.14
